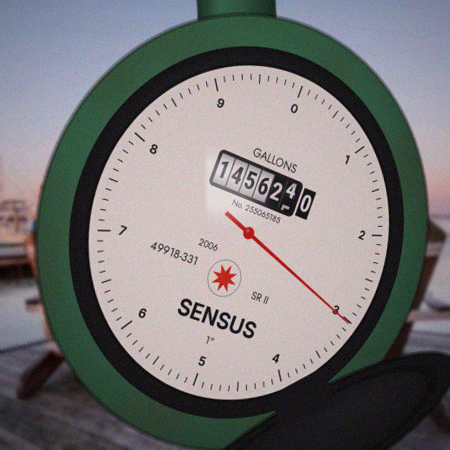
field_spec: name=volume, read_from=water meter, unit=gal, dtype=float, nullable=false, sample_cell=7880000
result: 1456243.0
